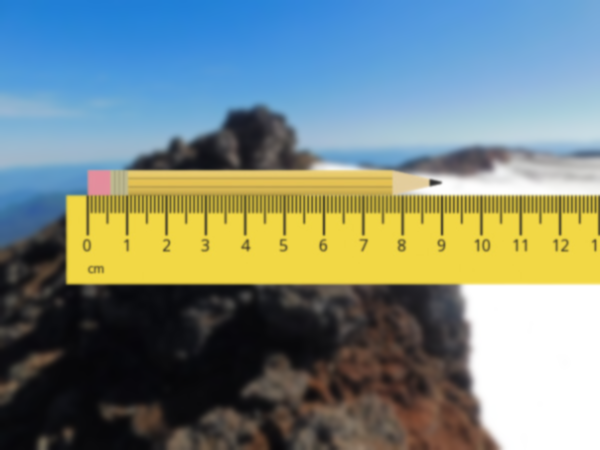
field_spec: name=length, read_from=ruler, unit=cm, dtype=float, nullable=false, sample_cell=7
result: 9
